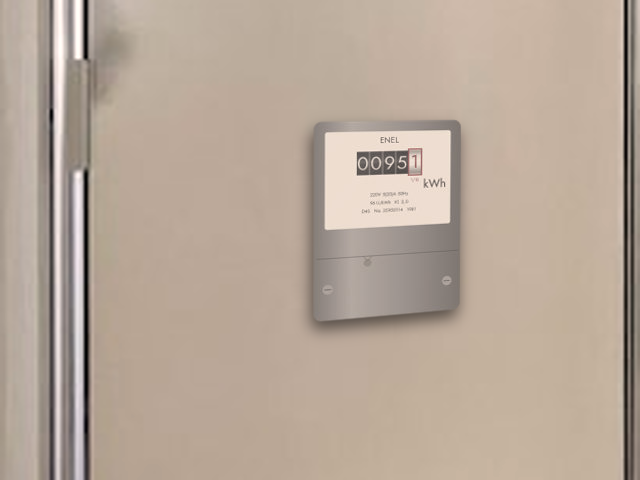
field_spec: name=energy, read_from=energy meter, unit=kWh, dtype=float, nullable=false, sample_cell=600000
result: 95.1
